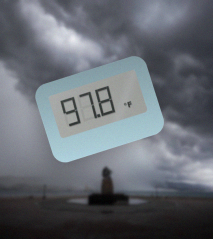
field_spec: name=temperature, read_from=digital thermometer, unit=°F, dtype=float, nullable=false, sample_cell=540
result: 97.8
